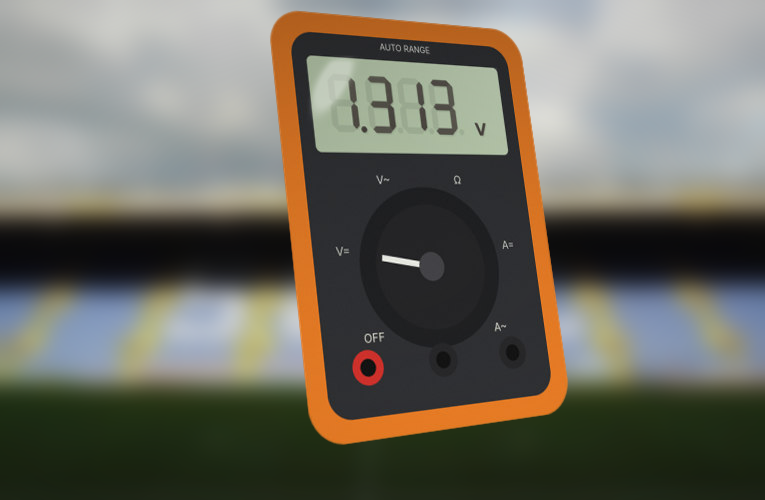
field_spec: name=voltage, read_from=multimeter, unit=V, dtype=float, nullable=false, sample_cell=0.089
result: 1.313
